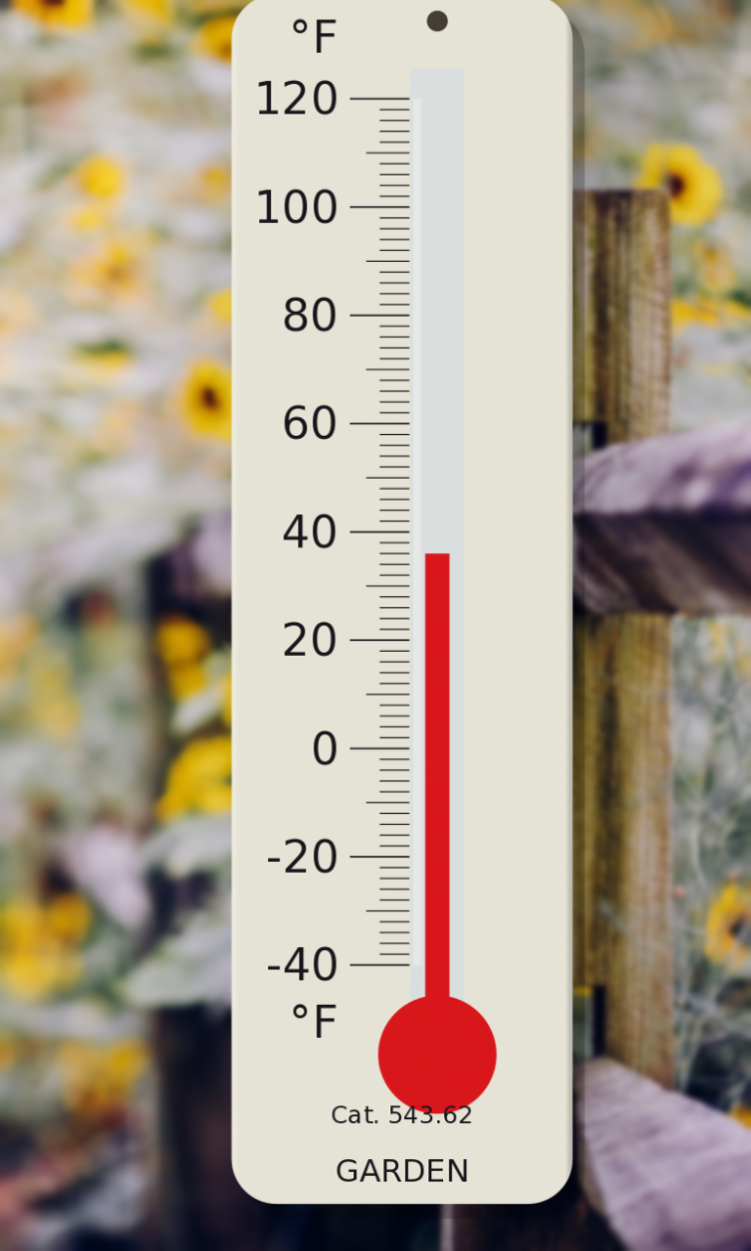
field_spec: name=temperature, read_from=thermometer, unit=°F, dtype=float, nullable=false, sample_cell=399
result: 36
